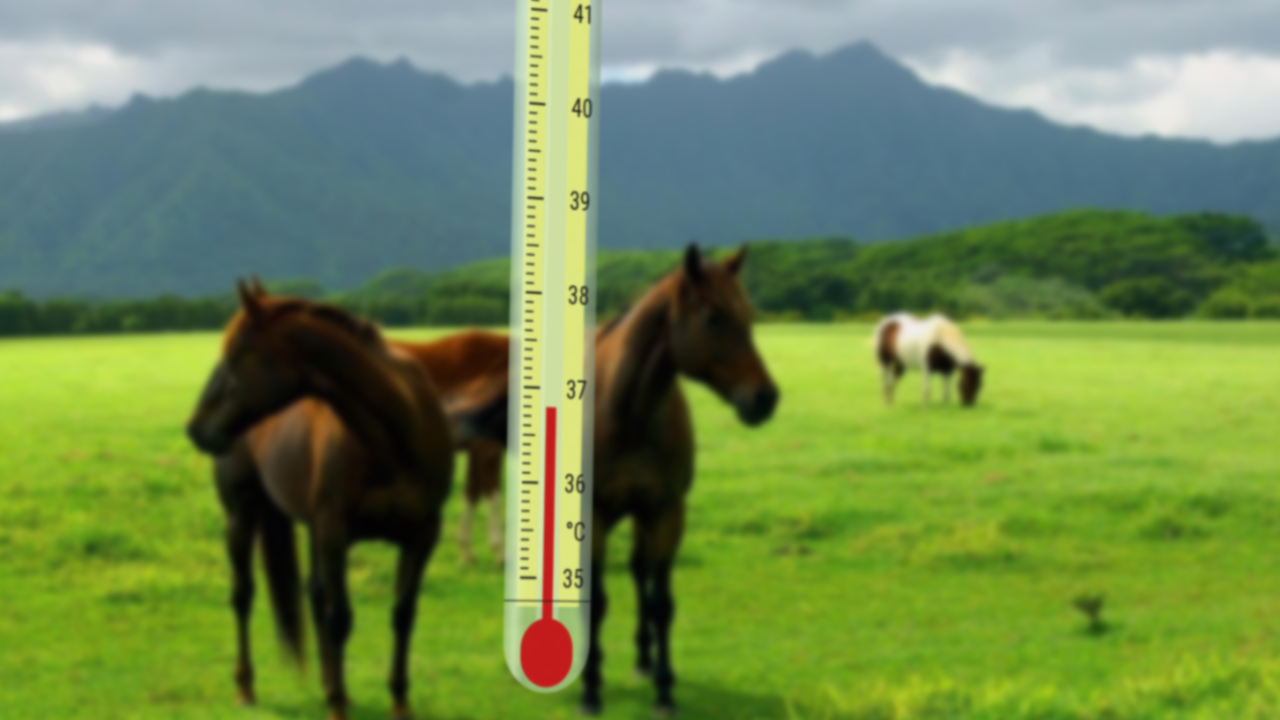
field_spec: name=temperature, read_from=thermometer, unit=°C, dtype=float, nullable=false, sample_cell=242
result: 36.8
